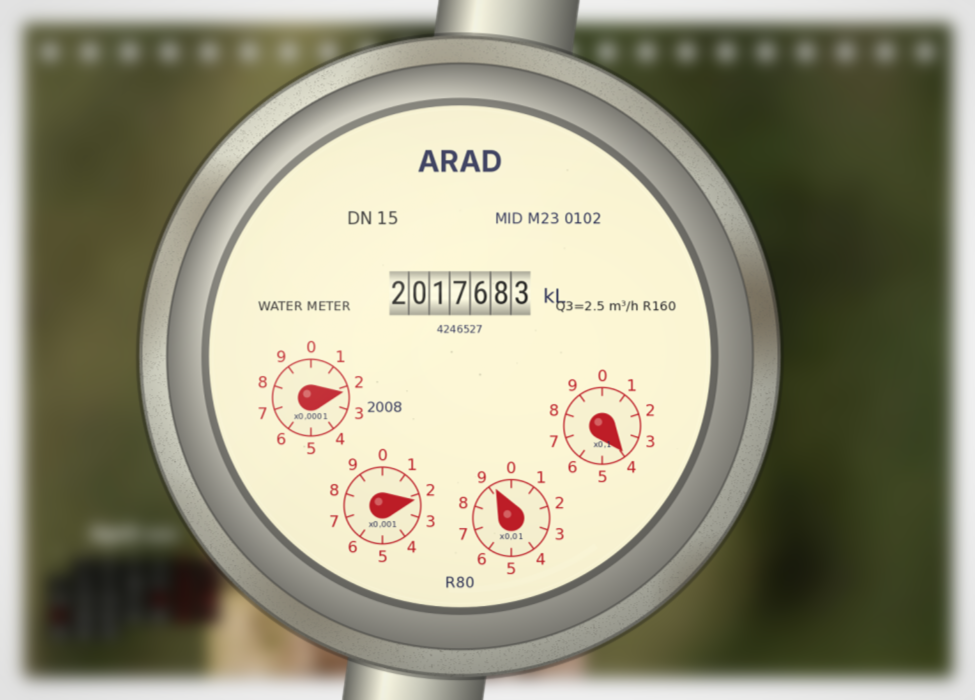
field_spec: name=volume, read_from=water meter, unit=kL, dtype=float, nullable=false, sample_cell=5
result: 2017683.3922
